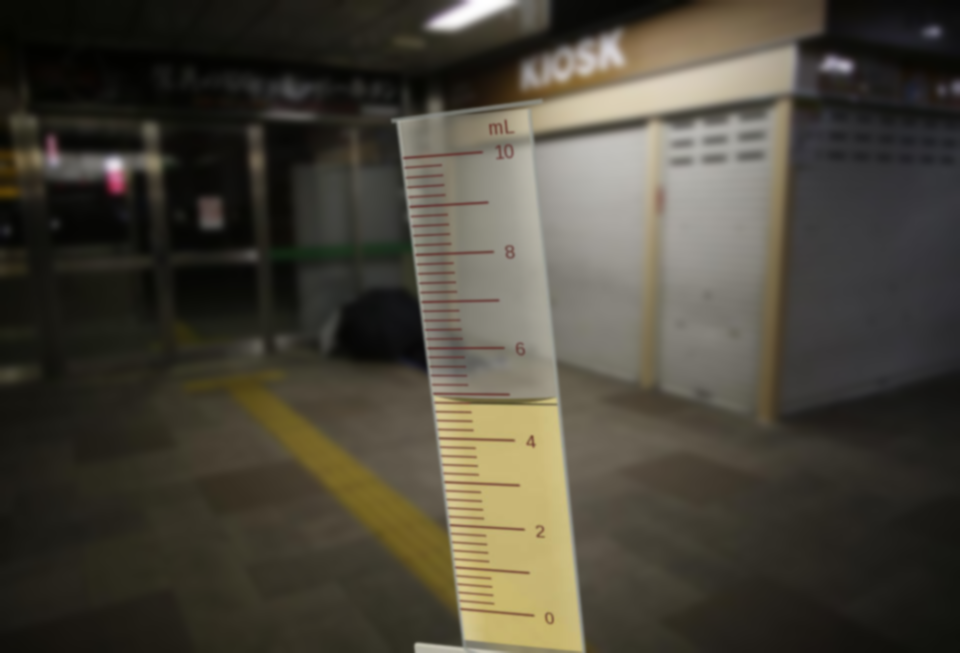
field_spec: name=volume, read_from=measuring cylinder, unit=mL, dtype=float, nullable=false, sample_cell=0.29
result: 4.8
